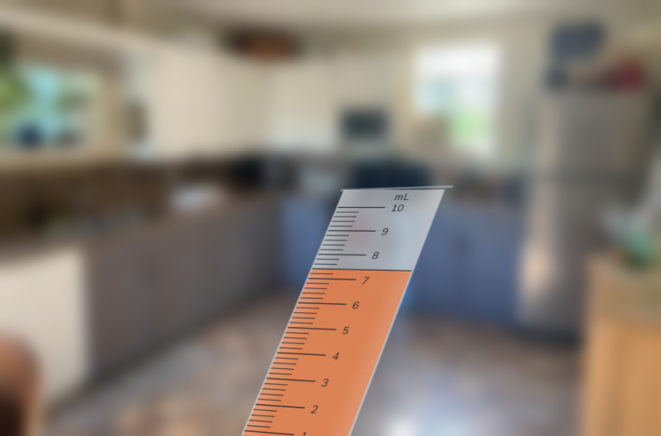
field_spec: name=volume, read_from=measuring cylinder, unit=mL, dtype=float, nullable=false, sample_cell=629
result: 7.4
